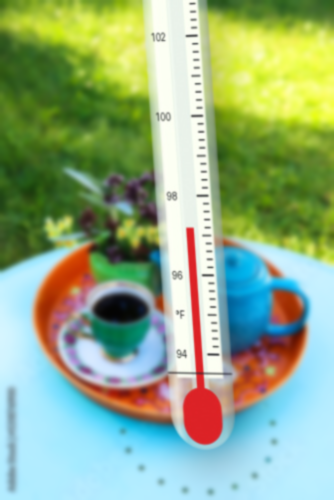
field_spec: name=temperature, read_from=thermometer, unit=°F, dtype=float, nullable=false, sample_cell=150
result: 97.2
